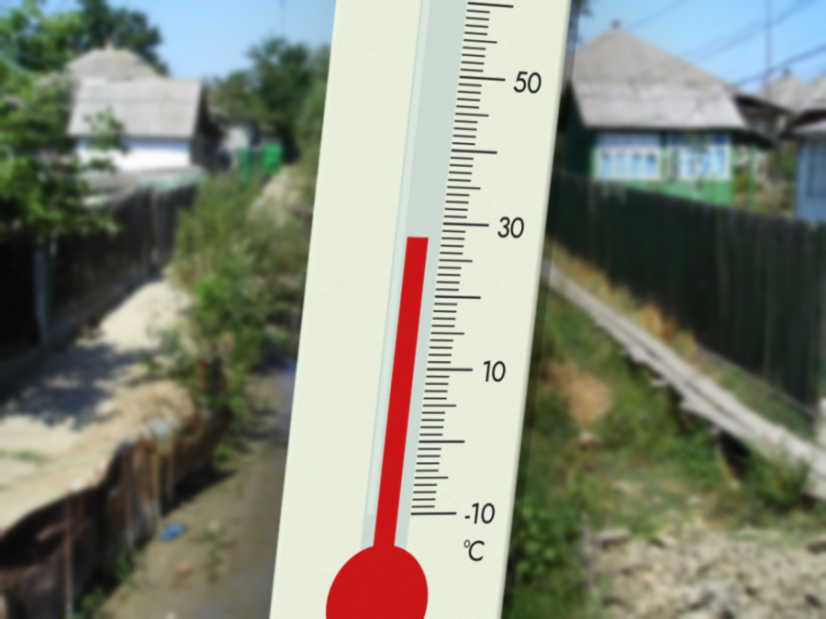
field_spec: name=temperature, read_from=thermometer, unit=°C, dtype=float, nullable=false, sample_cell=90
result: 28
